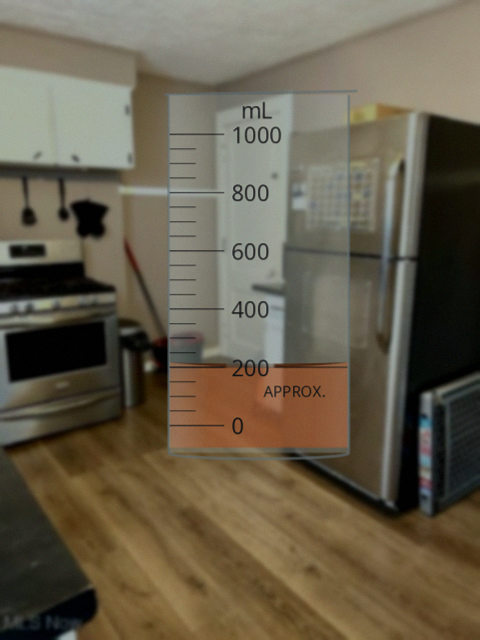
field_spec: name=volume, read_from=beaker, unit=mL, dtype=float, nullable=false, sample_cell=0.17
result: 200
